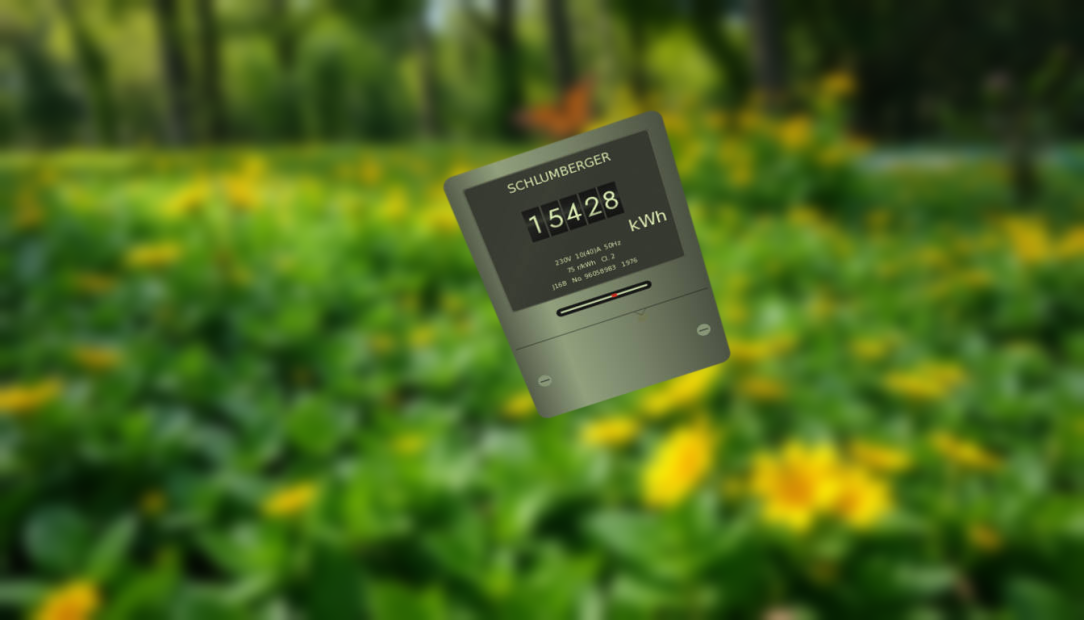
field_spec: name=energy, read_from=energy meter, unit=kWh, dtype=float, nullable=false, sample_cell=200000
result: 15428
